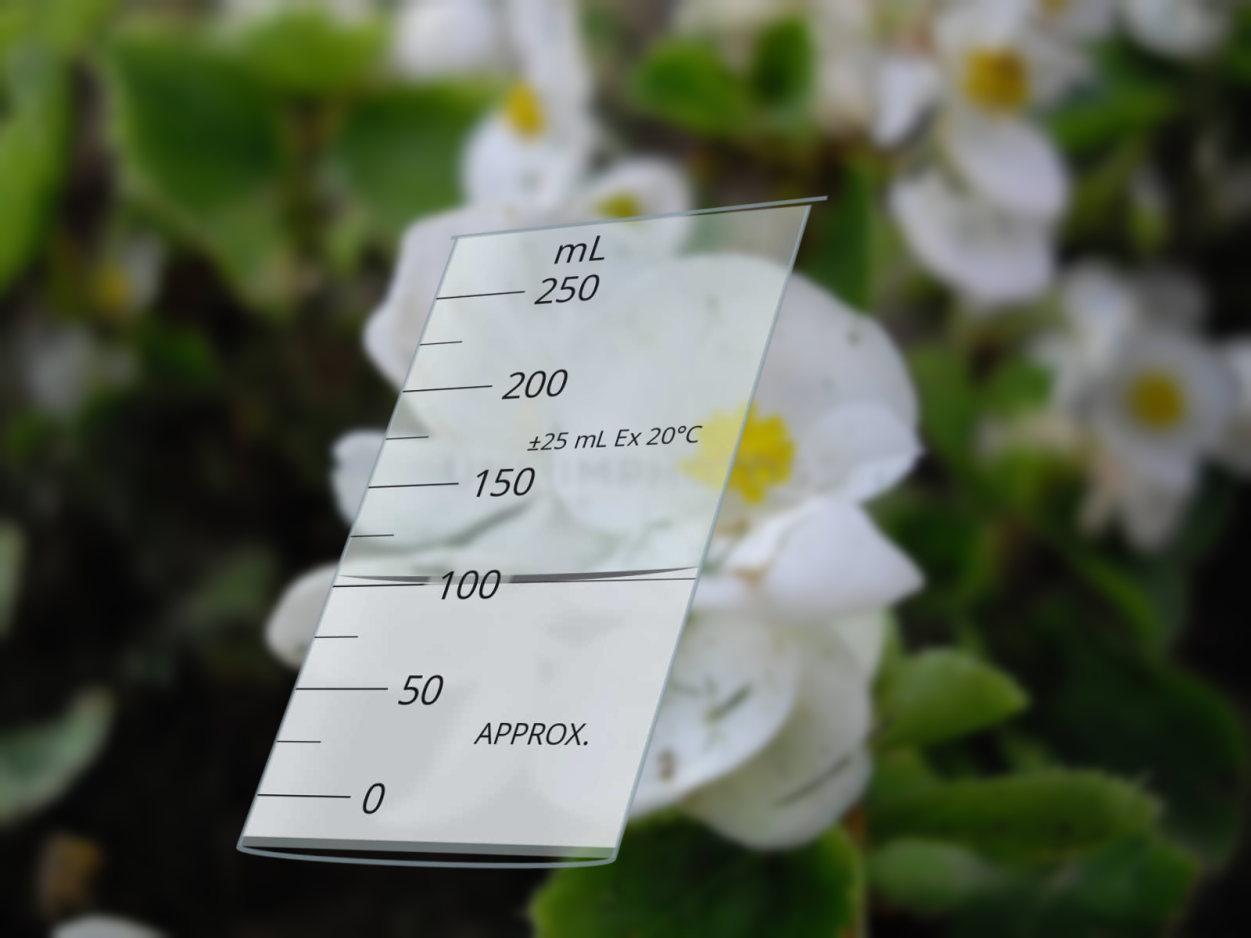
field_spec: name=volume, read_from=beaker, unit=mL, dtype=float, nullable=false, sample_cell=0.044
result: 100
